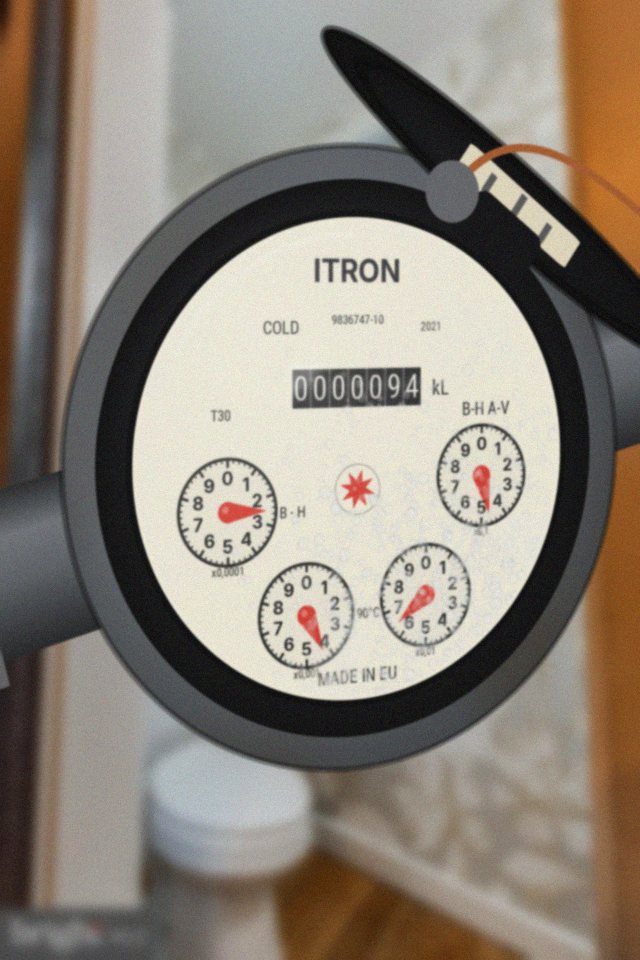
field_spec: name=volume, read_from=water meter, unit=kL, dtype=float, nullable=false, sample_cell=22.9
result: 94.4642
